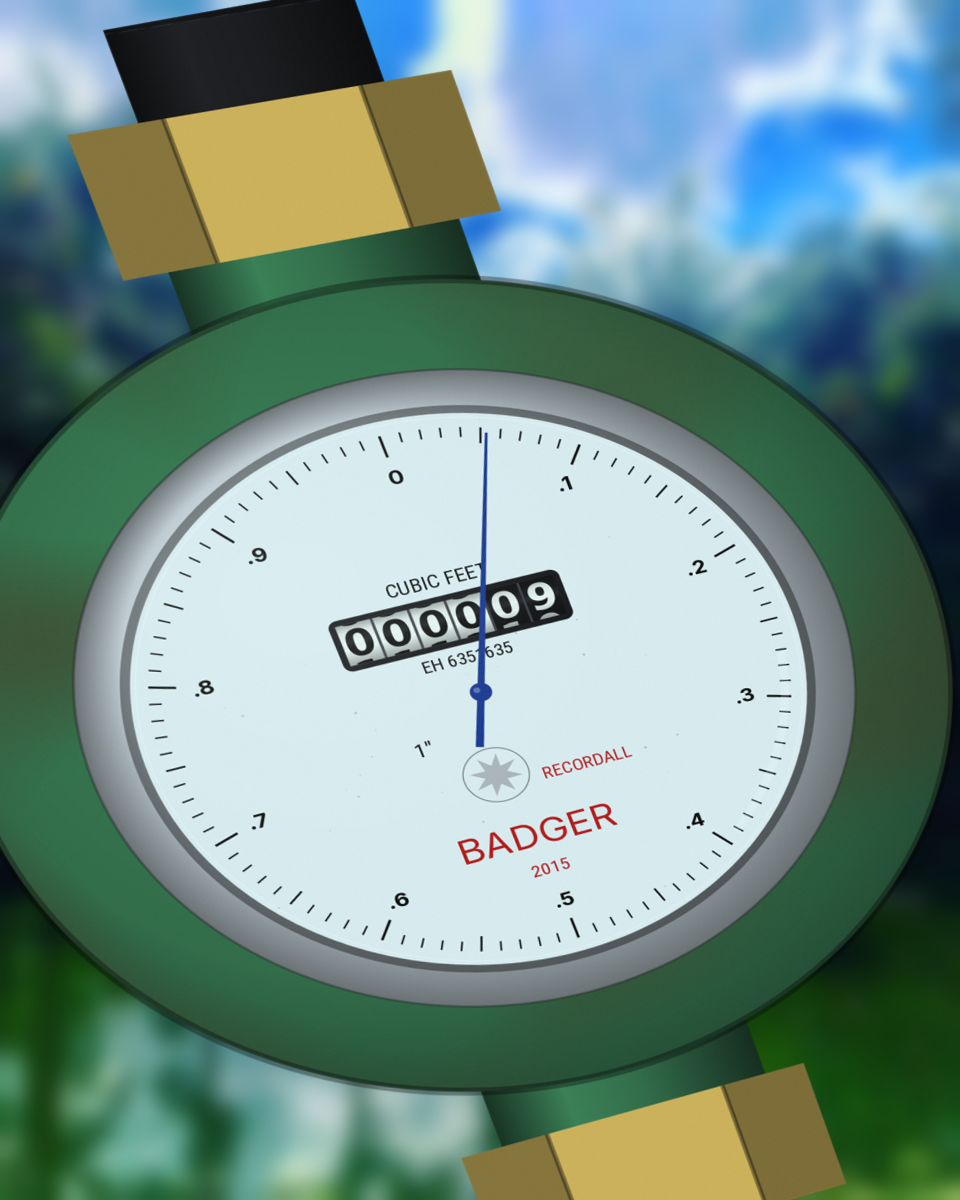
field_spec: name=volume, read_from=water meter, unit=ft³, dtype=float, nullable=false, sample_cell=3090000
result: 9.05
